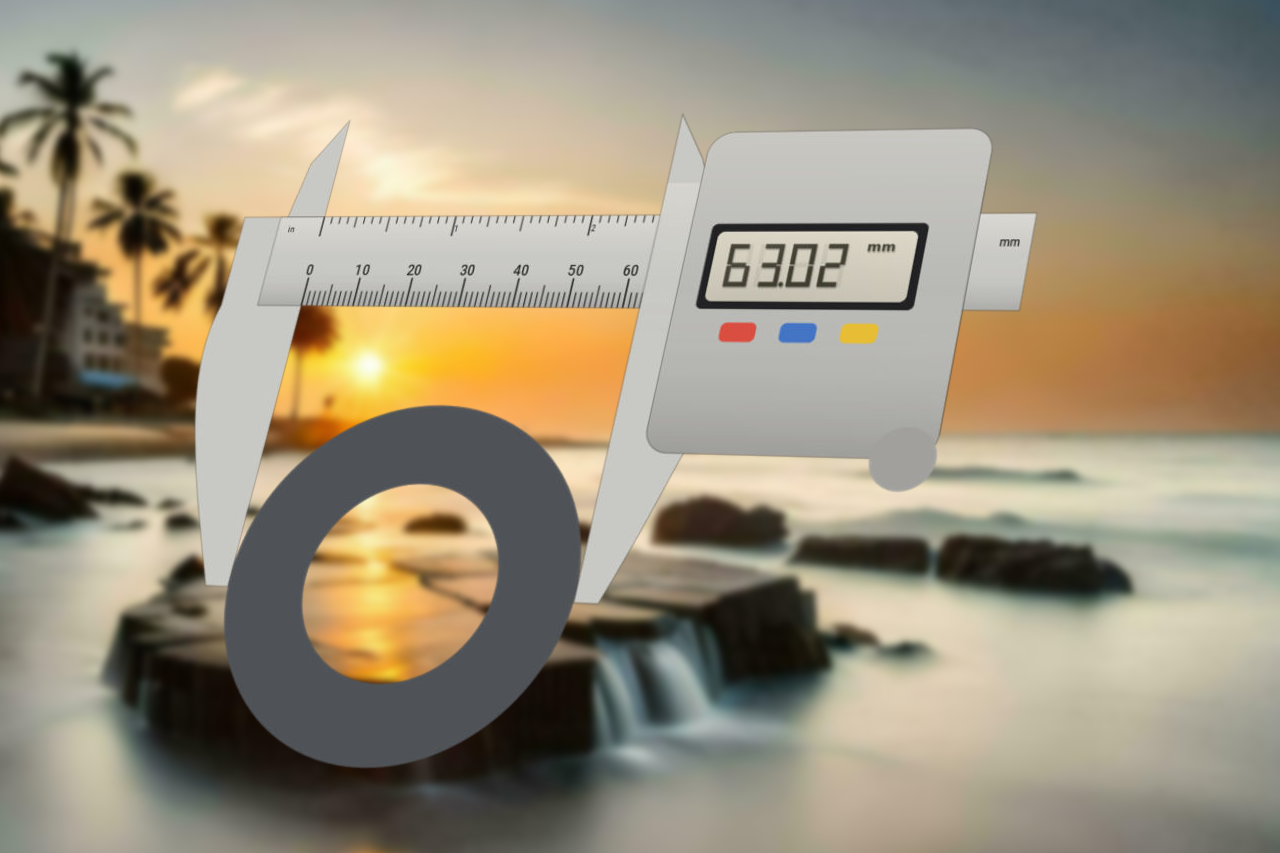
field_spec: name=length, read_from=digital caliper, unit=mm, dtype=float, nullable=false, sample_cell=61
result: 63.02
